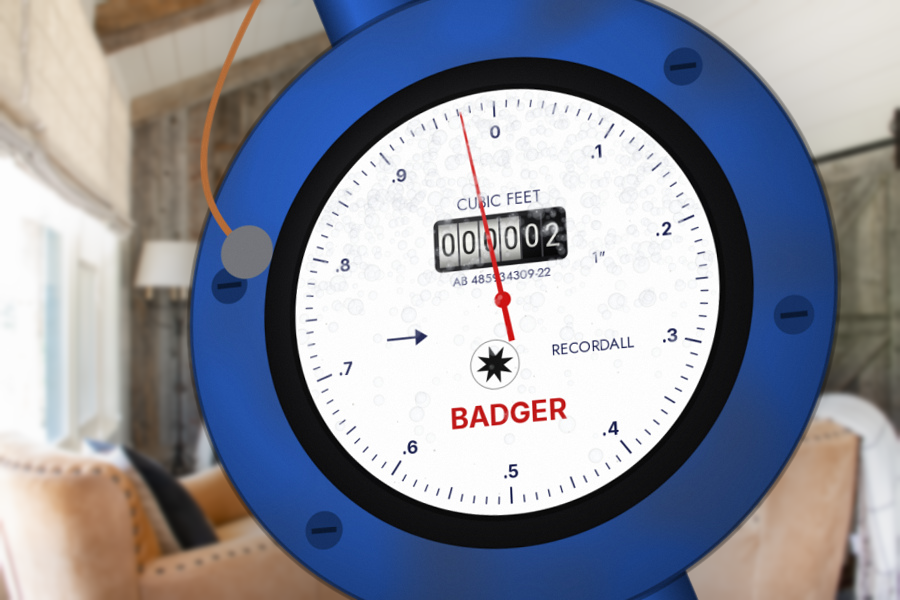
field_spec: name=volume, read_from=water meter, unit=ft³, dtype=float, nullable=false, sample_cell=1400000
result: 1.97
